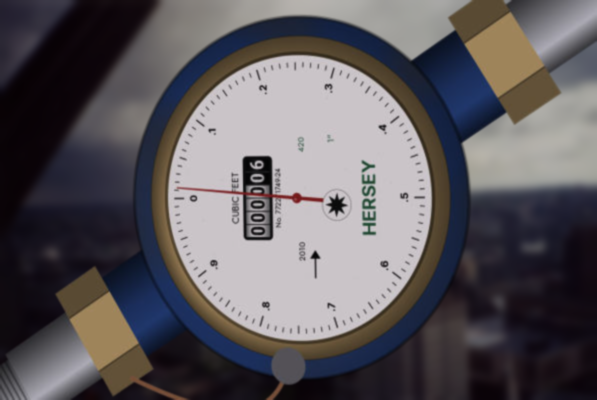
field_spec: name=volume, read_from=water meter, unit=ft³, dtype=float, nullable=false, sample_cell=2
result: 6.01
